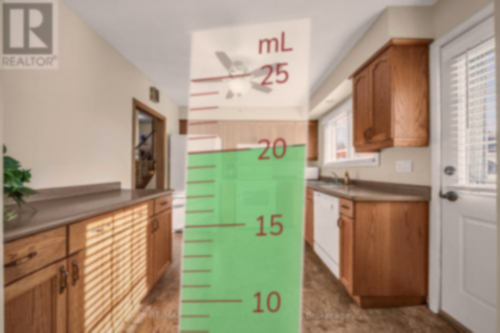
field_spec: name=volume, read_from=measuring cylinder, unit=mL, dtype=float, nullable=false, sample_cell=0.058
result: 20
